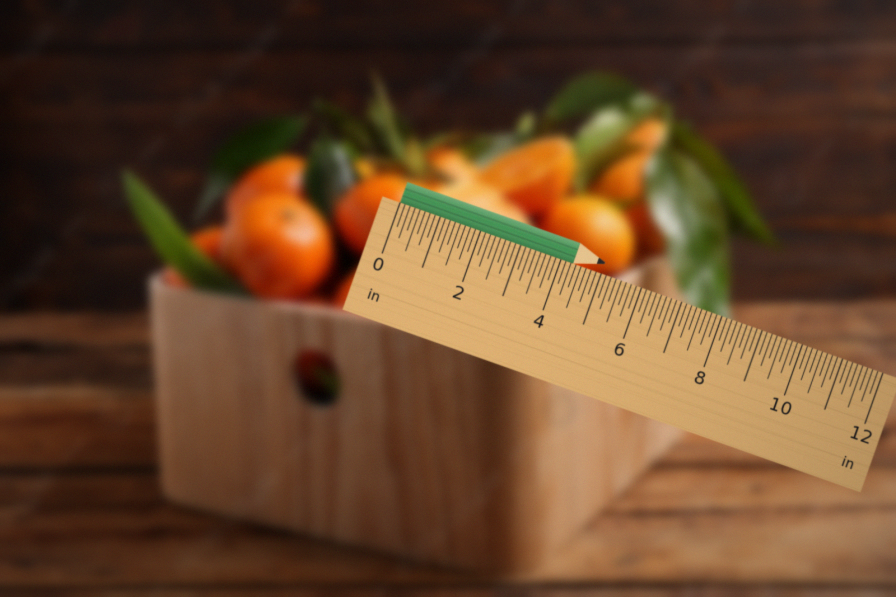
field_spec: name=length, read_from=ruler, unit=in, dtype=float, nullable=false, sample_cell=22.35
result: 5
